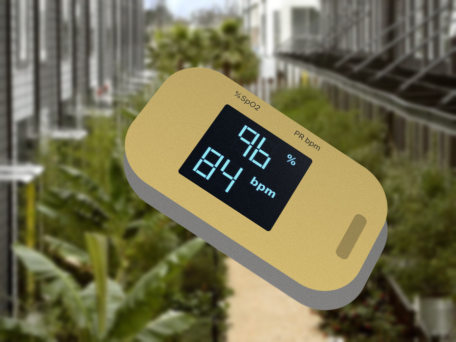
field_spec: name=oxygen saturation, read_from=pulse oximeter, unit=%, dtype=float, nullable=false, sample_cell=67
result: 96
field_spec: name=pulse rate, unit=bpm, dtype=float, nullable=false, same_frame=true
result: 84
